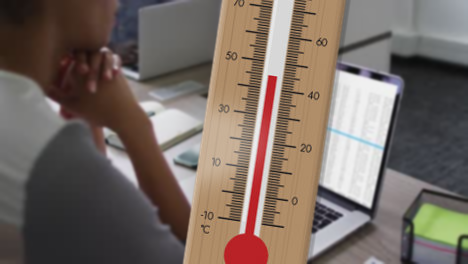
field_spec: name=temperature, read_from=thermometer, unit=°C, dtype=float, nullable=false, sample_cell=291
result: 45
